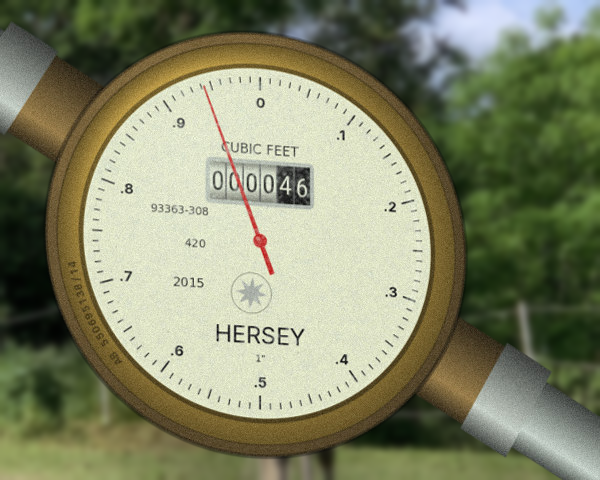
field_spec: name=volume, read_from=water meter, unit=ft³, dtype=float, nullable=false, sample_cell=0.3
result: 45.94
